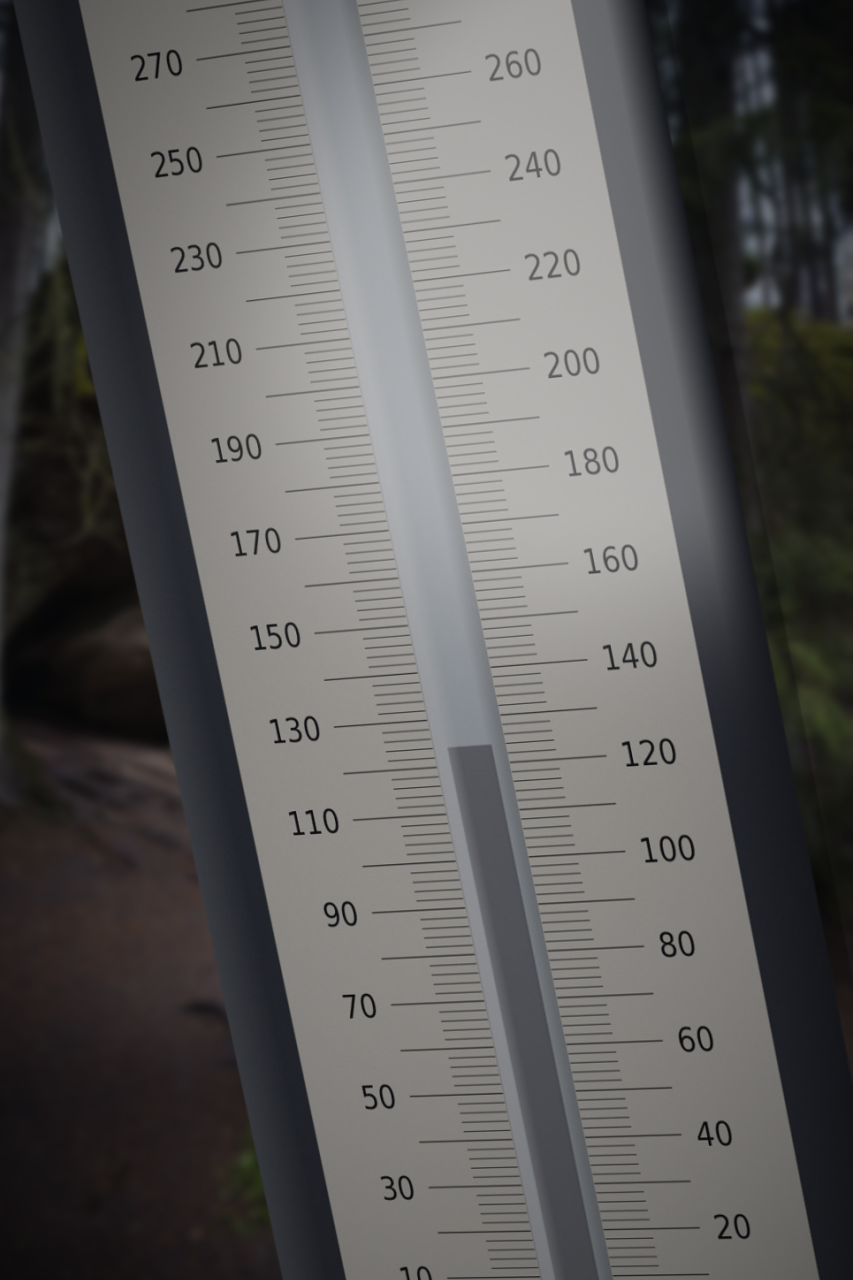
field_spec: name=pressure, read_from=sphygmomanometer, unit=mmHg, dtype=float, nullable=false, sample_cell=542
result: 124
